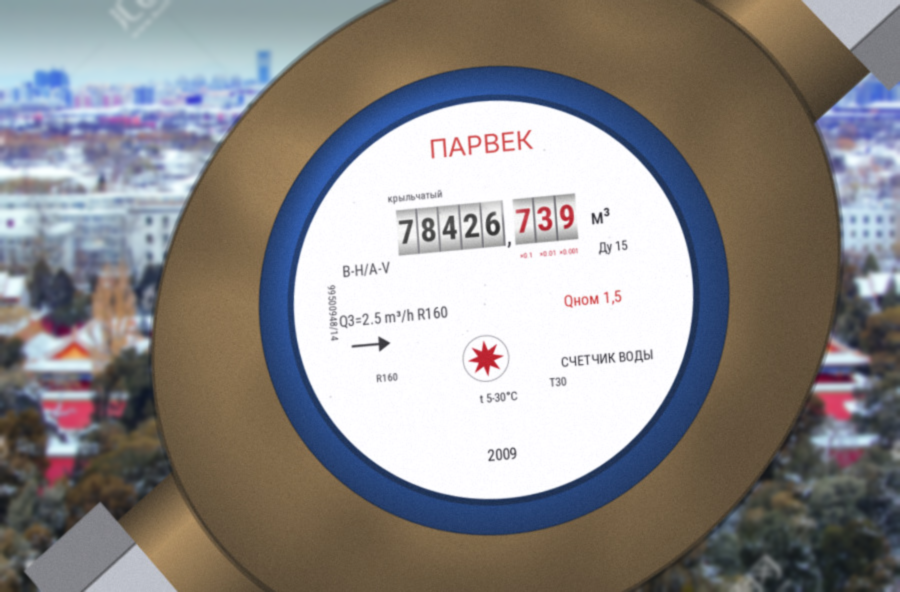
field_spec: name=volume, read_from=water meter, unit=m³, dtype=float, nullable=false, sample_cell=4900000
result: 78426.739
